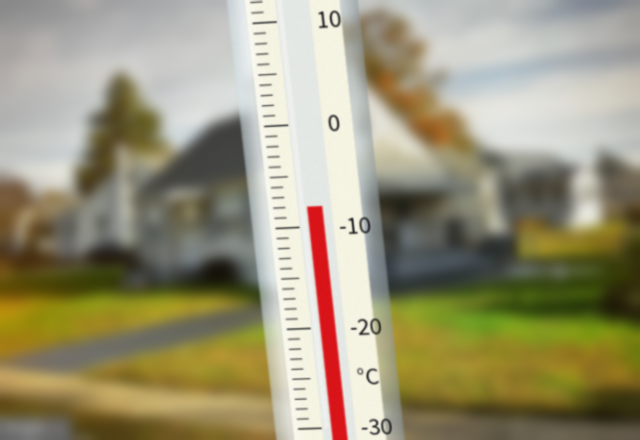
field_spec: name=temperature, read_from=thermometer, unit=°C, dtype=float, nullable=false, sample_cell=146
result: -8
